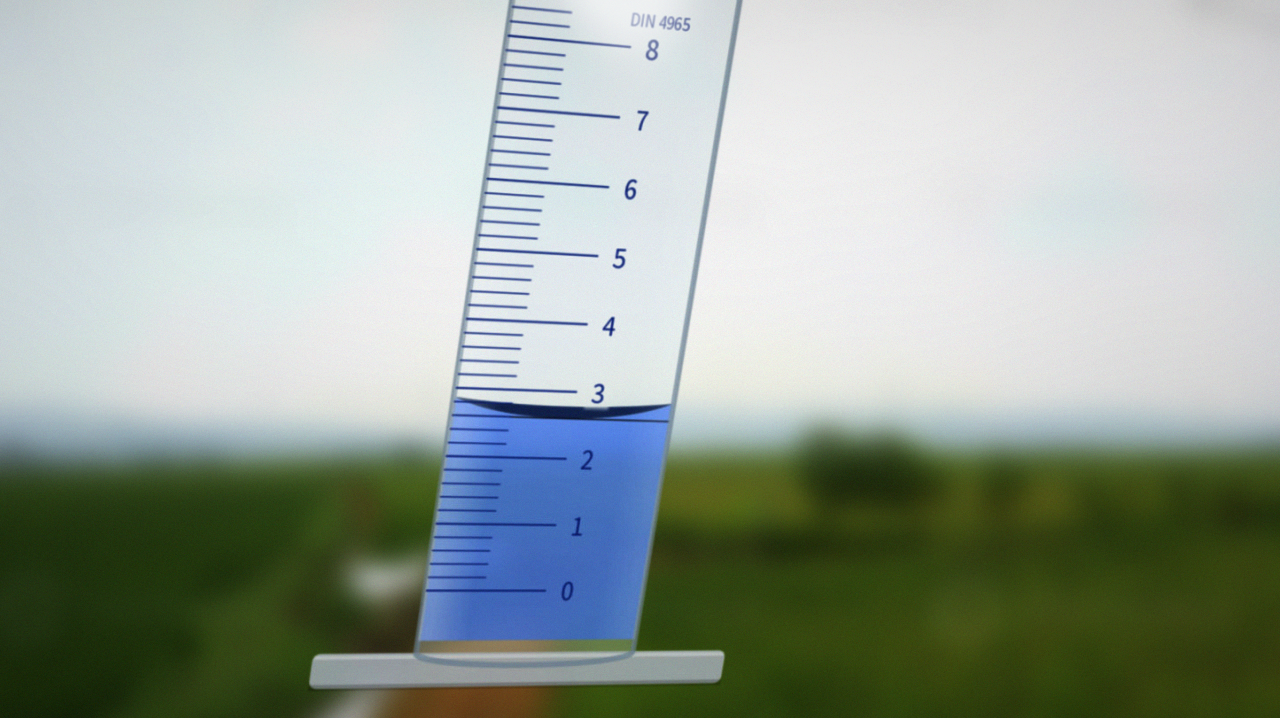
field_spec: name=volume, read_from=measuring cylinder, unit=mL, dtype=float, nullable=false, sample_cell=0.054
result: 2.6
